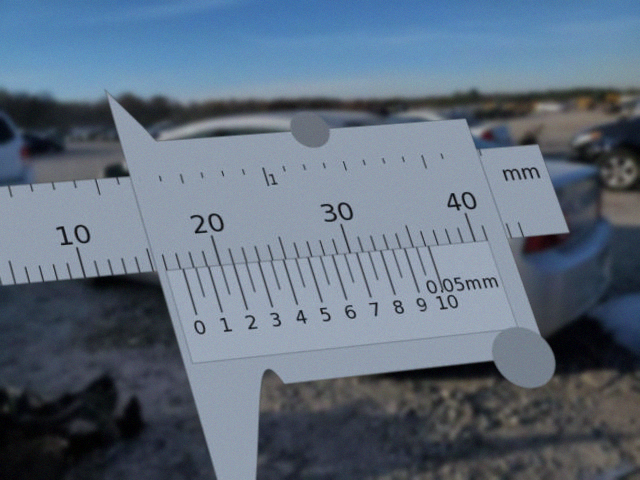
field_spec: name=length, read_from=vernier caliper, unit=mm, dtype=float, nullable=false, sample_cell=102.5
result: 17.2
